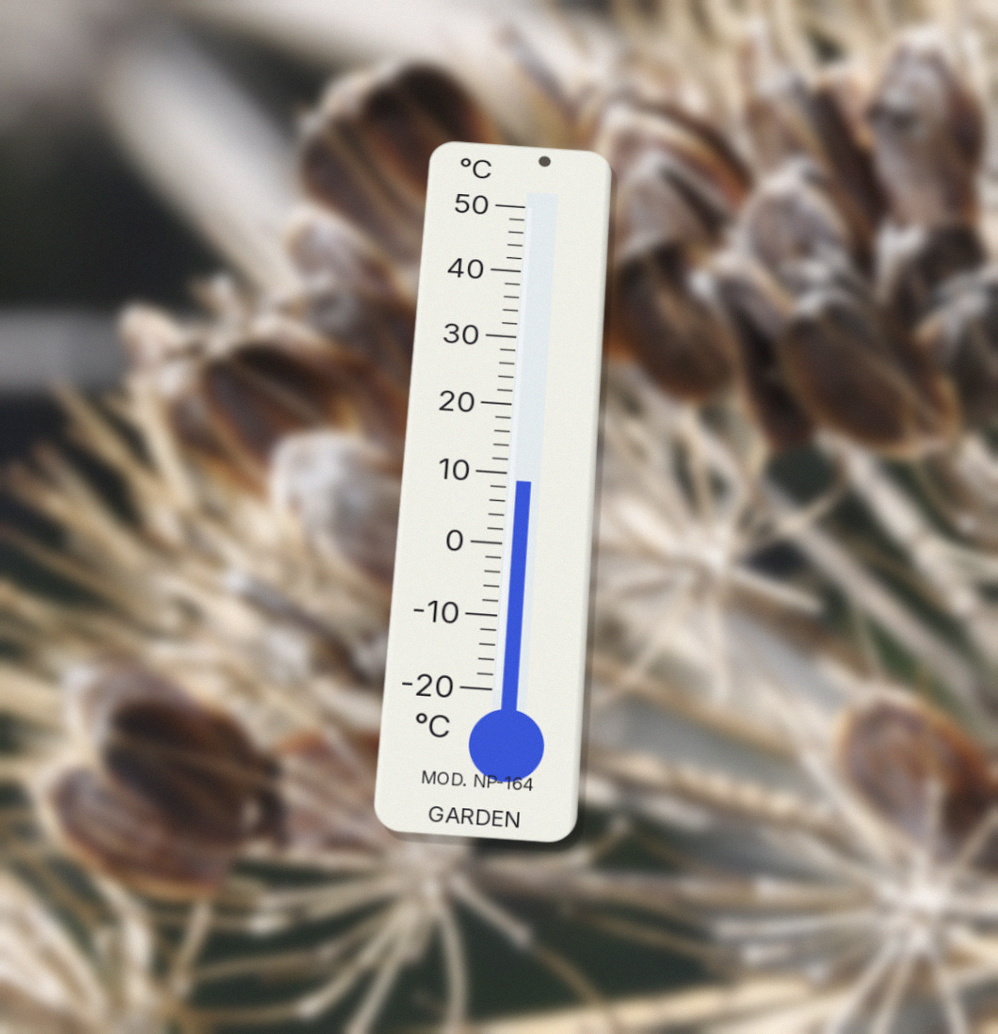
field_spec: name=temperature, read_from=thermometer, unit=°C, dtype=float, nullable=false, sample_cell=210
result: 9
